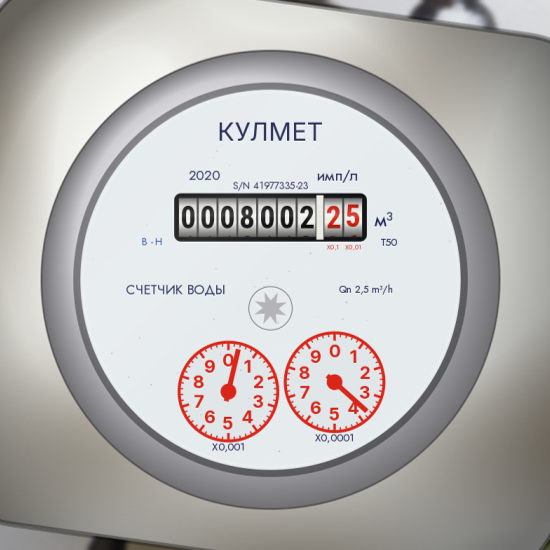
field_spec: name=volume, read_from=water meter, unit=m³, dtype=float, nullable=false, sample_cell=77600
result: 8002.2503
